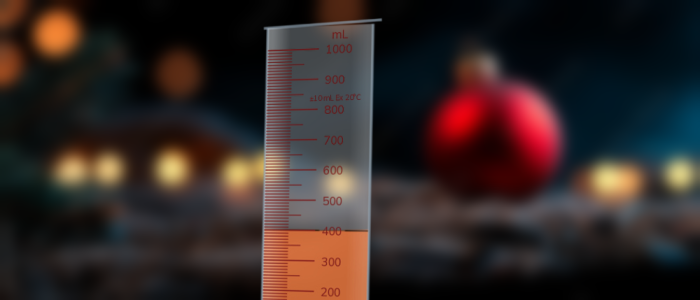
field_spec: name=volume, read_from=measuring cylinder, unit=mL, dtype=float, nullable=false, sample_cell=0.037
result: 400
